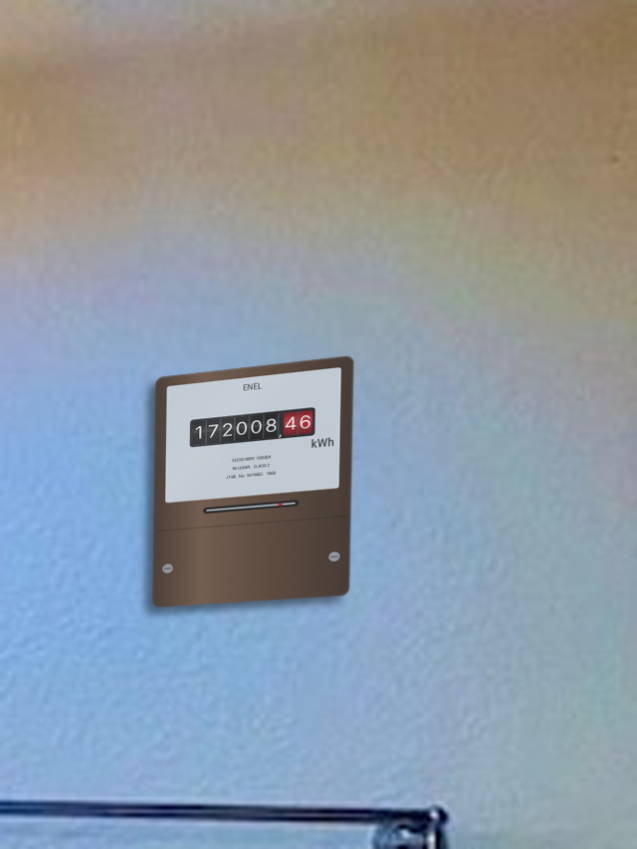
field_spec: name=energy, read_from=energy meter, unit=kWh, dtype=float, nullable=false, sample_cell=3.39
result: 172008.46
